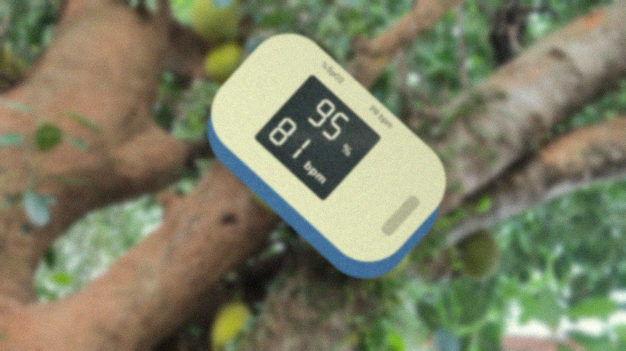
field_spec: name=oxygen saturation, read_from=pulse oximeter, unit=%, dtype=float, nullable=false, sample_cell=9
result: 95
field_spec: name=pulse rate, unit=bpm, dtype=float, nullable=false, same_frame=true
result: 81
